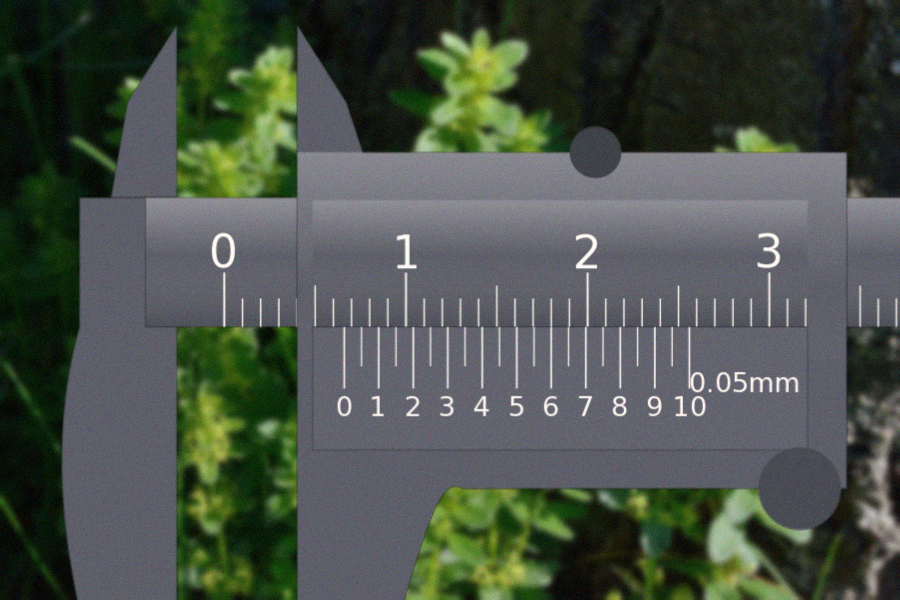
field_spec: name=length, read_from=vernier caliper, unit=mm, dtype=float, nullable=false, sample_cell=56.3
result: 6.6
